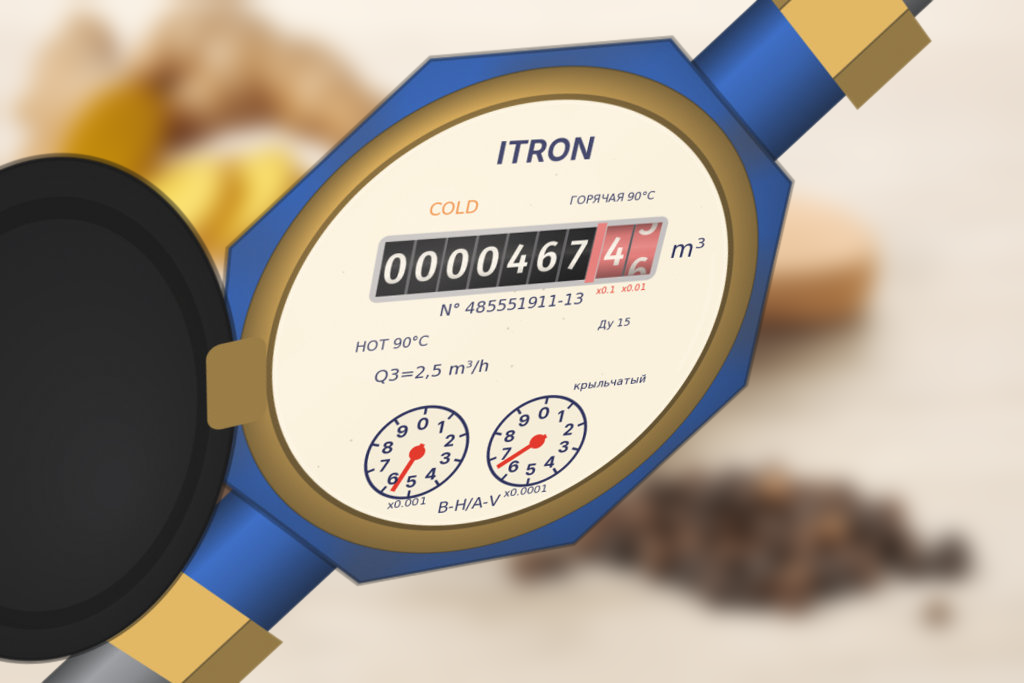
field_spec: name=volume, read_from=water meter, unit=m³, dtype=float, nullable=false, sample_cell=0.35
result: 467.4556
